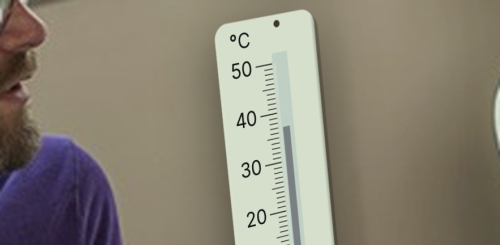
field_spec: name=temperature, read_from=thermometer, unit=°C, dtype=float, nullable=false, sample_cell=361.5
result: 37
